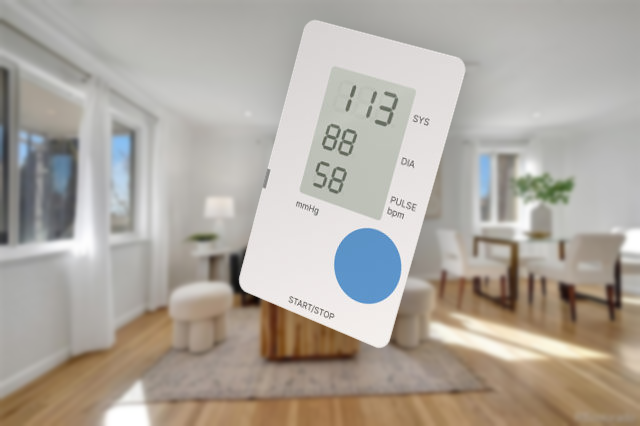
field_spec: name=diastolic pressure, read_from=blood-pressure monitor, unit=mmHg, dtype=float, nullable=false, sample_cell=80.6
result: 88
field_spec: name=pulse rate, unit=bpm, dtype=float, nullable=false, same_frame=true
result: 58
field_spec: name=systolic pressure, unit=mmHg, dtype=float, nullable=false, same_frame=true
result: 113
